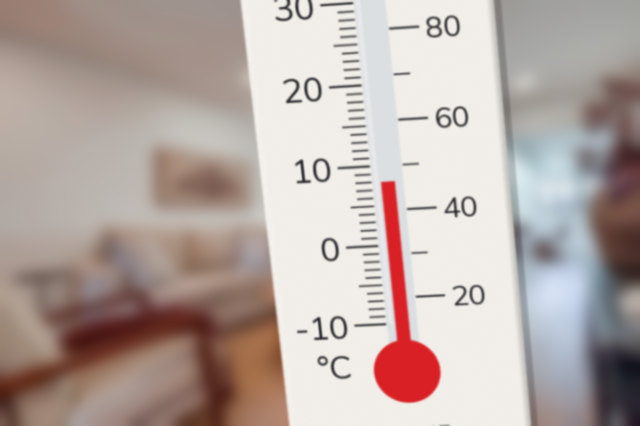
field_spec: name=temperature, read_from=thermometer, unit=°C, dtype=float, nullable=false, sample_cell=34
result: 8
